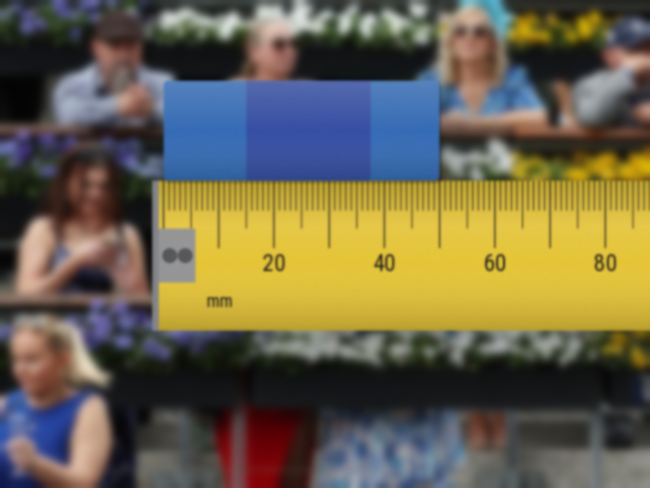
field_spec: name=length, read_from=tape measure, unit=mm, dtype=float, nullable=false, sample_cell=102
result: 50
